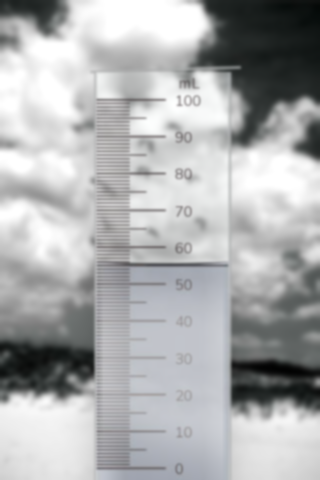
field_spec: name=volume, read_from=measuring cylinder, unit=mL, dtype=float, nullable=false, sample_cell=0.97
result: 55
